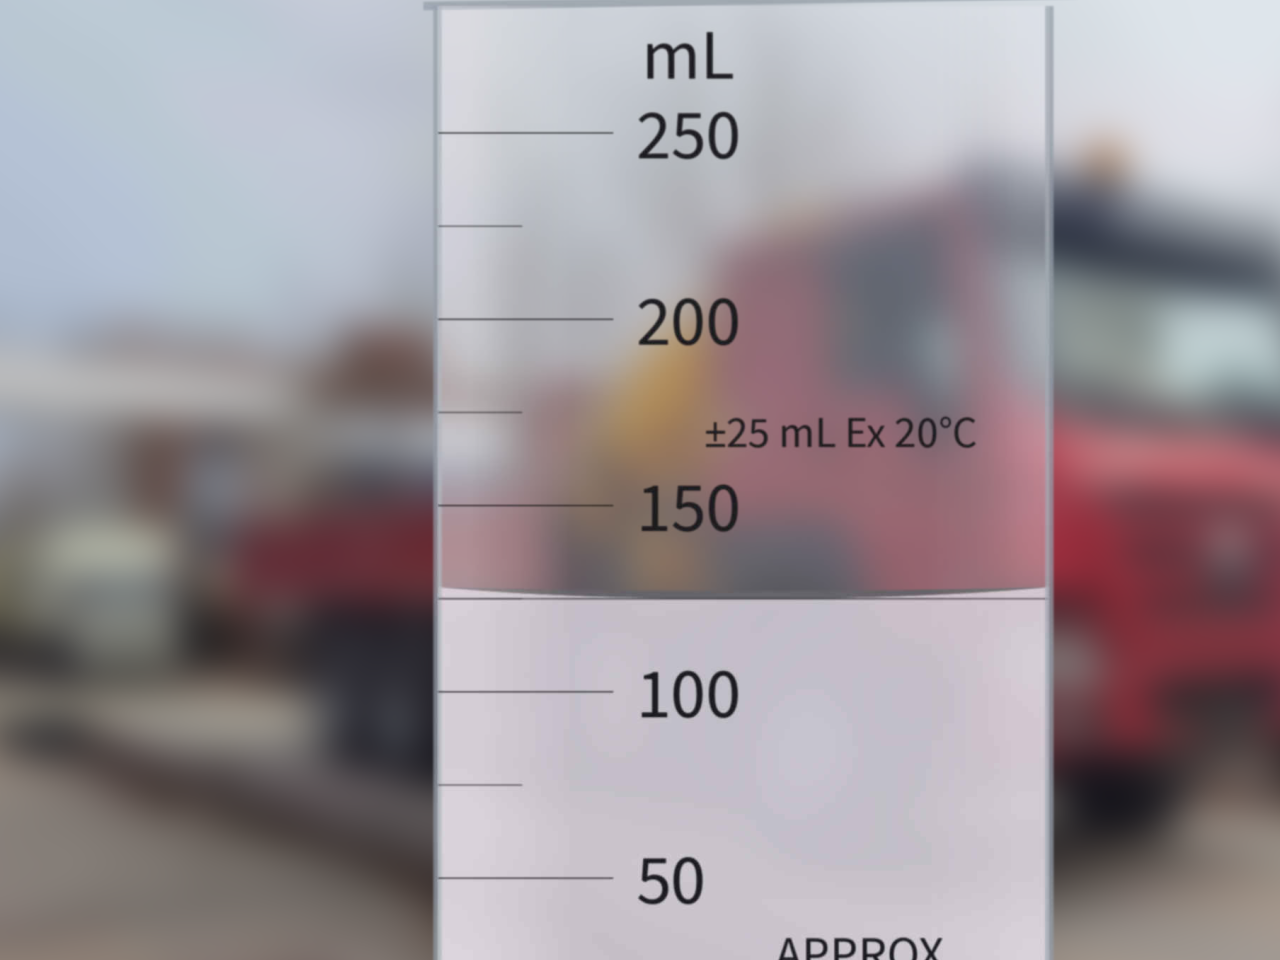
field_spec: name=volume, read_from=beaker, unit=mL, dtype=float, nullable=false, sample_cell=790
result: 125
